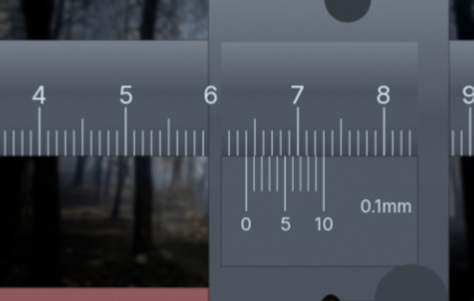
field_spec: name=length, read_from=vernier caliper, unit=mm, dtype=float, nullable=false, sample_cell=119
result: 64.0
